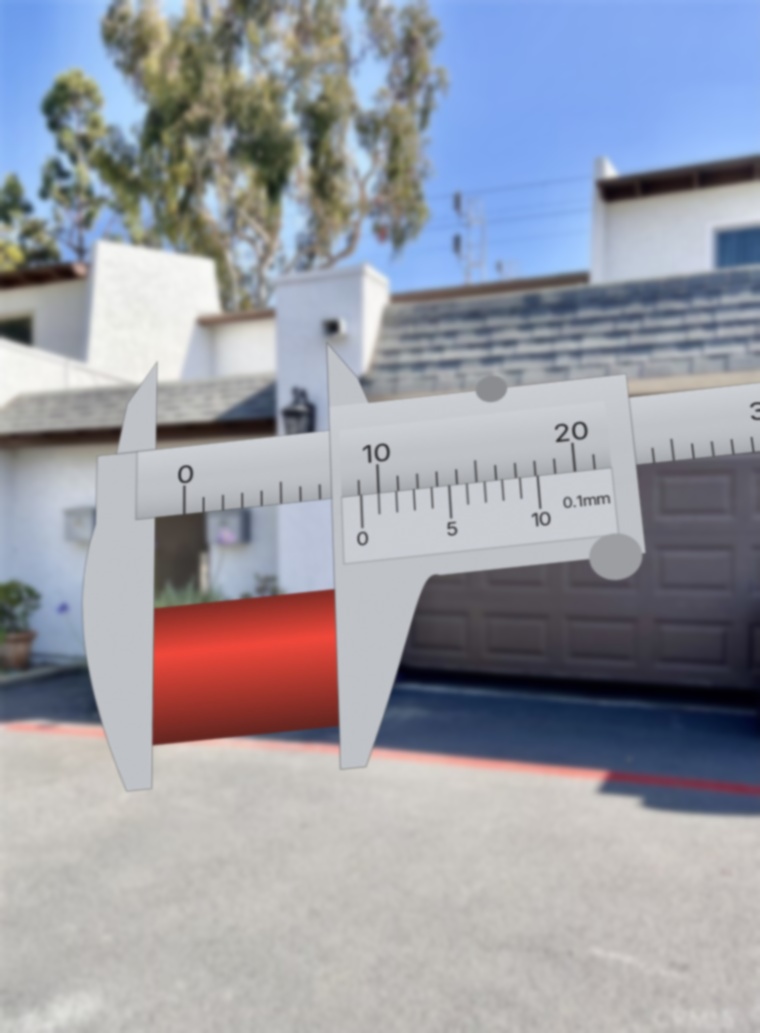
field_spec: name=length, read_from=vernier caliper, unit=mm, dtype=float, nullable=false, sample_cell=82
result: 9.1
